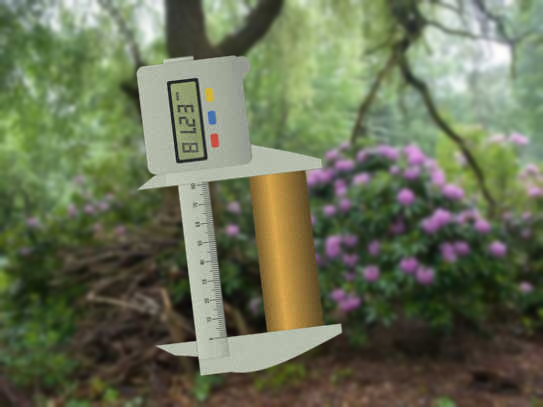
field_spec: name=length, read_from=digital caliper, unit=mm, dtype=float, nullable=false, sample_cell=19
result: 81.23
